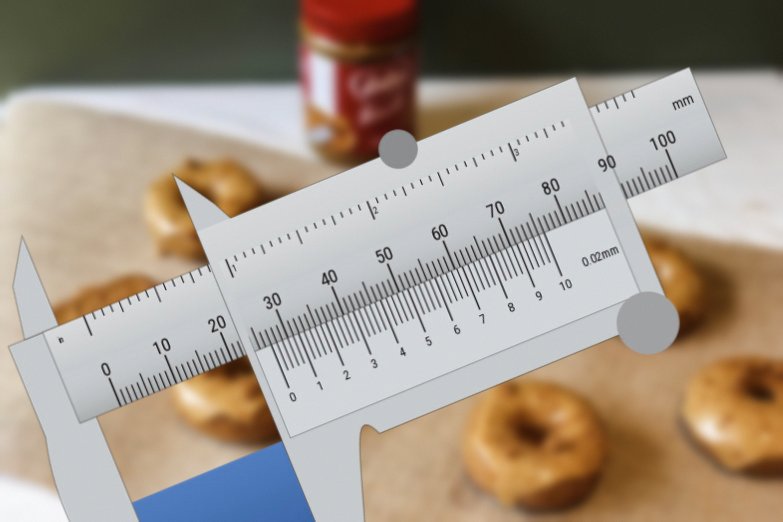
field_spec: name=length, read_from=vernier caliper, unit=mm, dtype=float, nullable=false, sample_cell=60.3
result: 27.0
